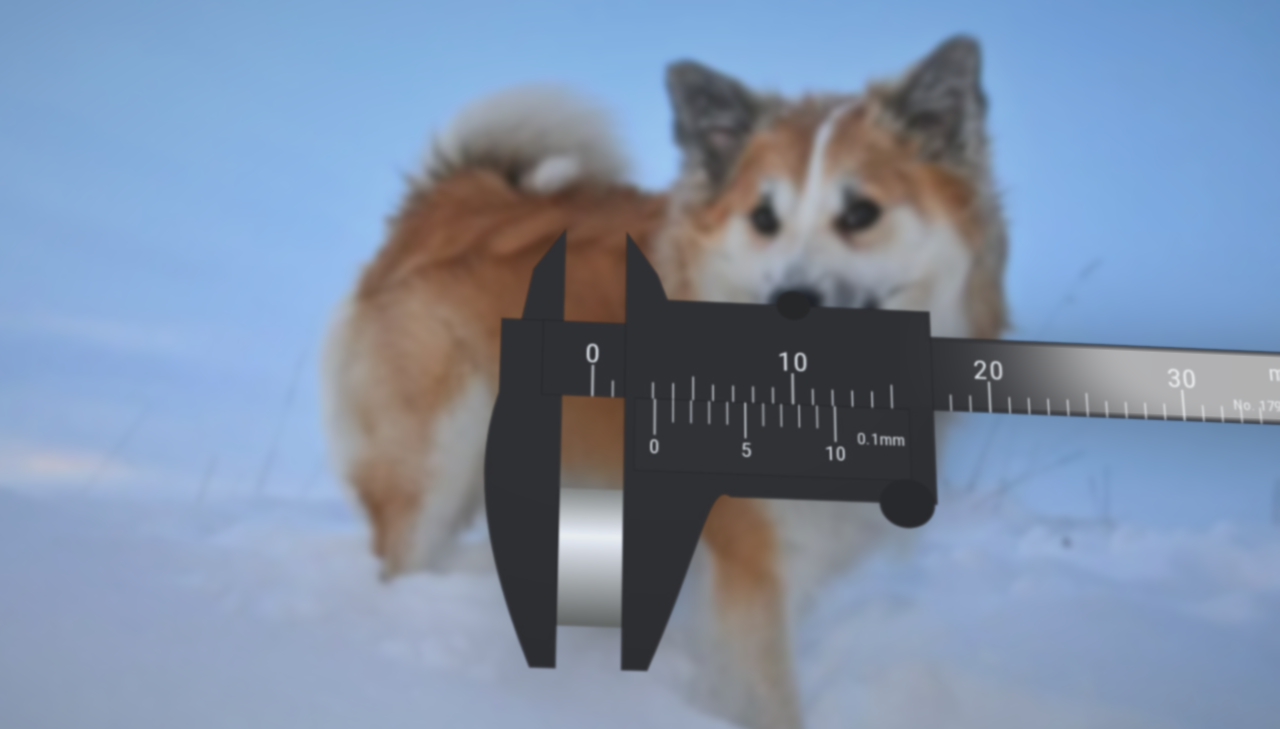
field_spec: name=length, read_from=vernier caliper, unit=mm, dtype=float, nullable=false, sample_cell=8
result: 3.1
